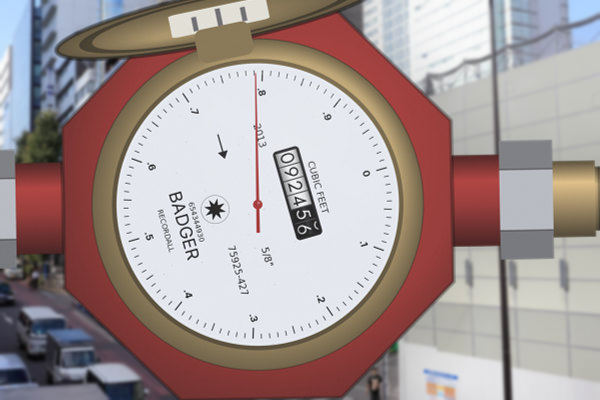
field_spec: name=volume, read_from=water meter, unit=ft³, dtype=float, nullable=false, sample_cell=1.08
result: 92455.79
